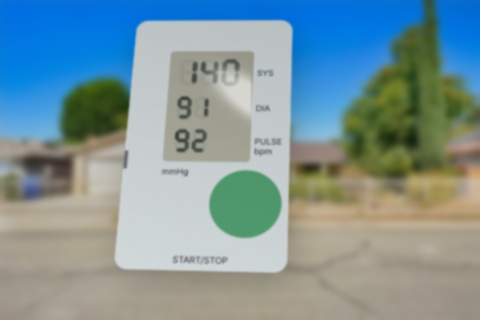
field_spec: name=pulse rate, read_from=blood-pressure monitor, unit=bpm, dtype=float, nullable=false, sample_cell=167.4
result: 92
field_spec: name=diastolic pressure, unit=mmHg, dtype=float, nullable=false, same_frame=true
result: 91
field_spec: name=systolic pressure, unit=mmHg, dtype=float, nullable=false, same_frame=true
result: 140
